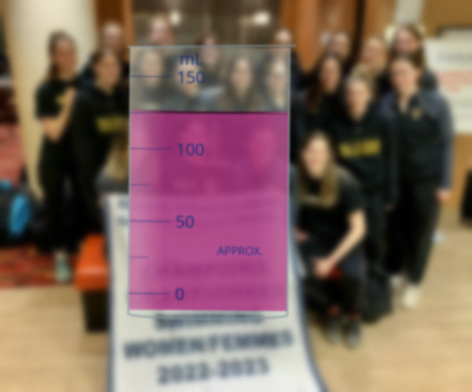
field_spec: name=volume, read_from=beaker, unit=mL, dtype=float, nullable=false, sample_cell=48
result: 125
